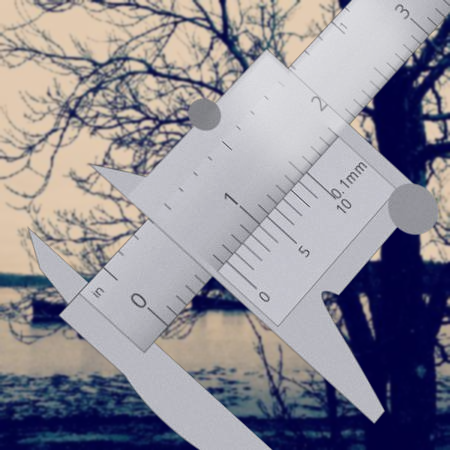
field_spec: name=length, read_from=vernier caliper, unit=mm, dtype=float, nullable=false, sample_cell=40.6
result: 6.3
